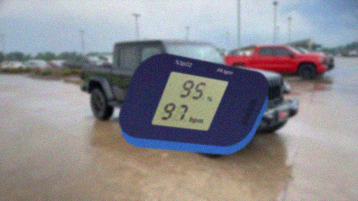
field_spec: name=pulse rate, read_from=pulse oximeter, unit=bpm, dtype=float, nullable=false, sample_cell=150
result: 97
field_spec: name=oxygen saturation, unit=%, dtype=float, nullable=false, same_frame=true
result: 95
